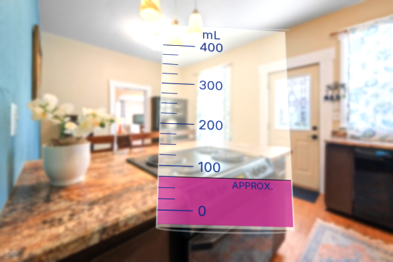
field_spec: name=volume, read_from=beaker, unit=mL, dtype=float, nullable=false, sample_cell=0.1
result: 75
